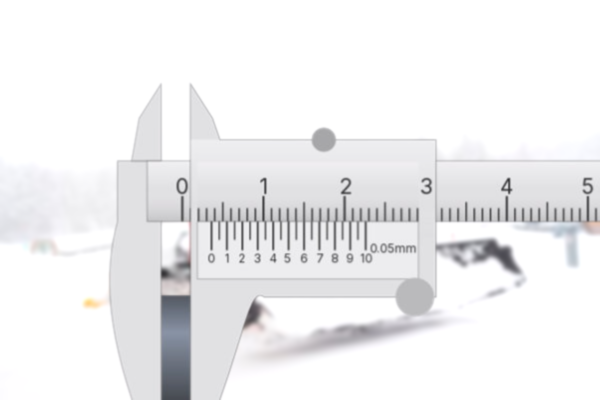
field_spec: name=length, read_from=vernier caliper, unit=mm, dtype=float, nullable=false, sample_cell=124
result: 3.6
